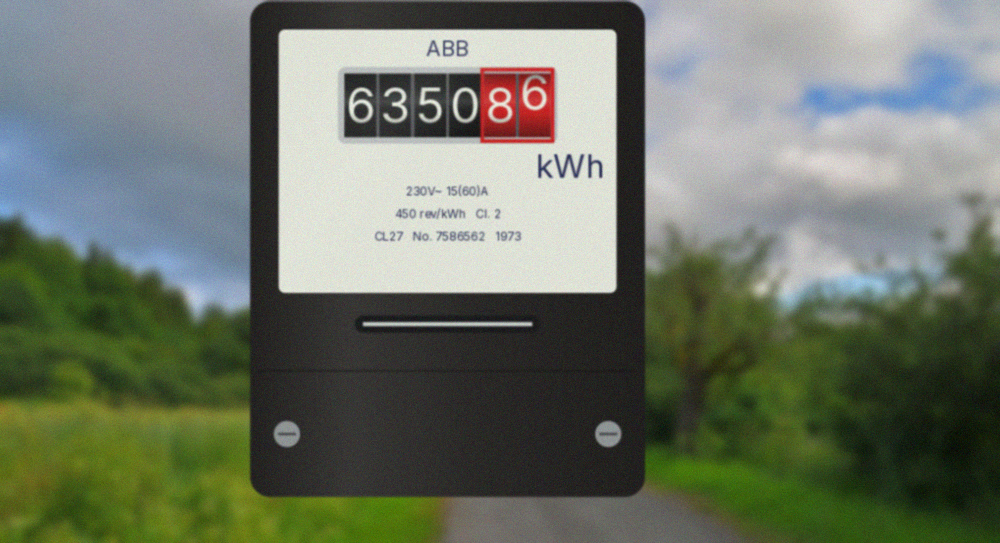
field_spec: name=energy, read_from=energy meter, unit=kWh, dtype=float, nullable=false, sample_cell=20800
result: 6350.86
